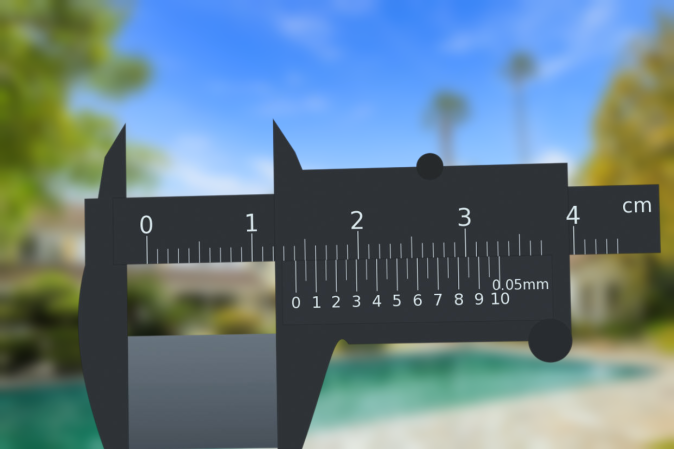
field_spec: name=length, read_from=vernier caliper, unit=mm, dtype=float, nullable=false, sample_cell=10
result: 14.1
